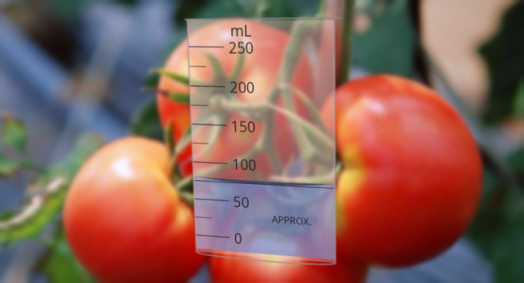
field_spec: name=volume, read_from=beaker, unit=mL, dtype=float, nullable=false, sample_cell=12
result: 75
